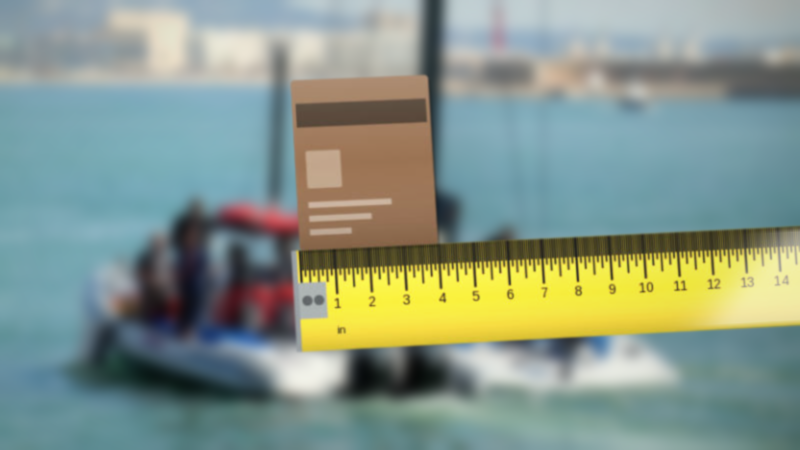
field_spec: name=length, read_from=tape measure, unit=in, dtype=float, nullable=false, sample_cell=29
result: 4
